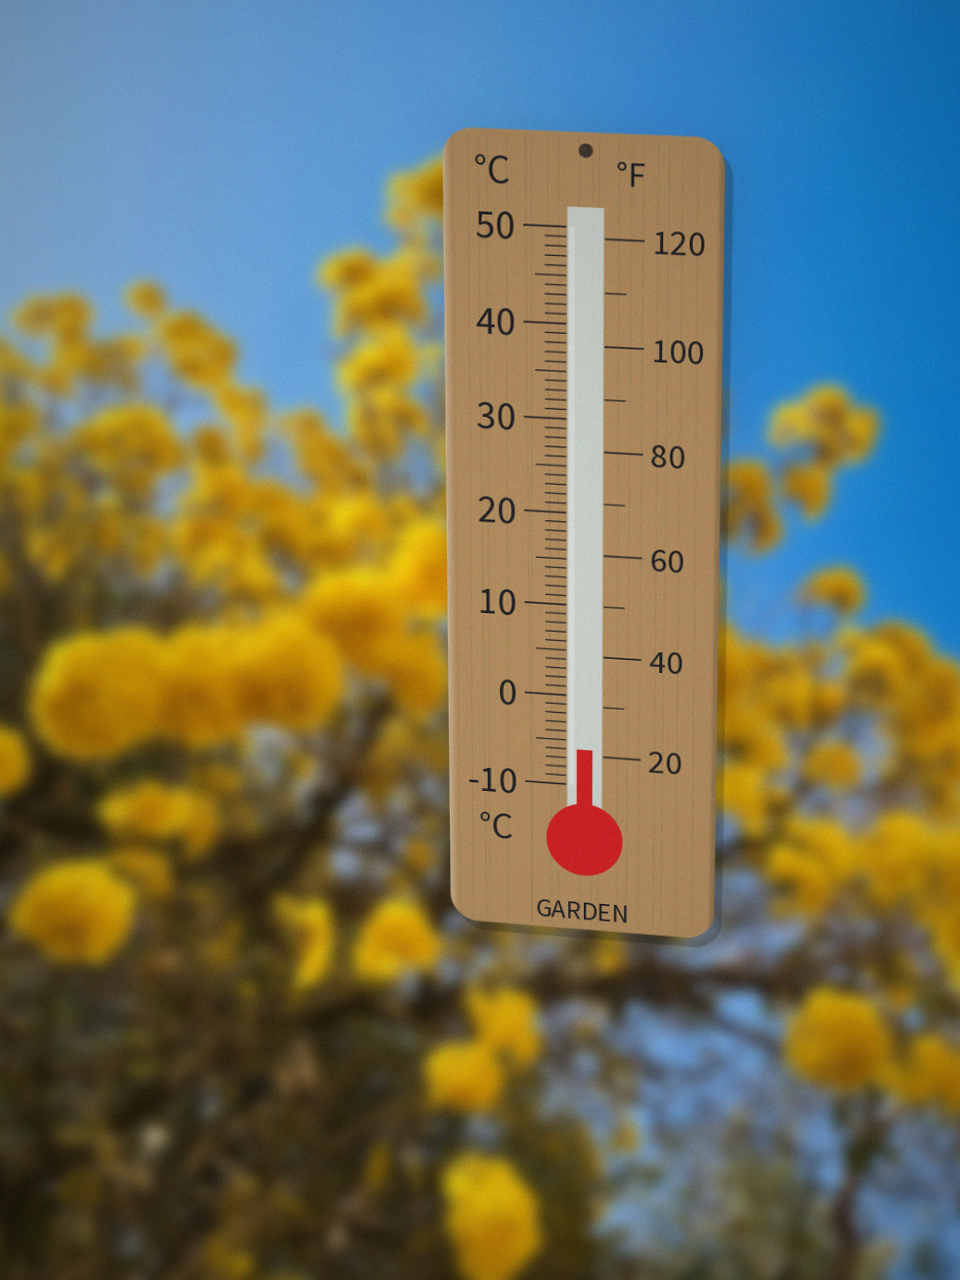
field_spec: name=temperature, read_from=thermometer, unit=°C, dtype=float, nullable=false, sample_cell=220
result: -6
